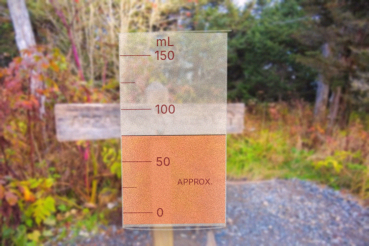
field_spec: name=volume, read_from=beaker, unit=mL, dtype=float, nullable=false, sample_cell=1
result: 75
